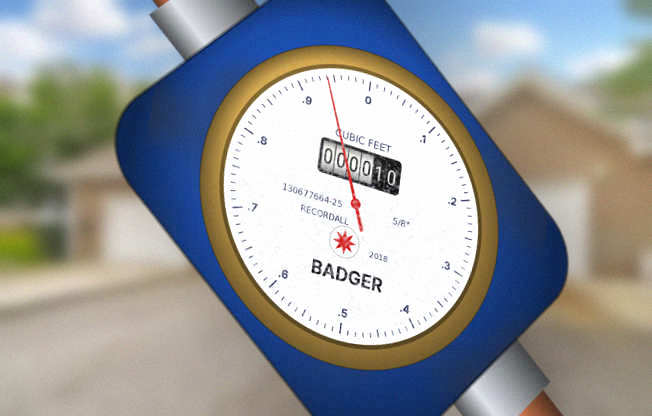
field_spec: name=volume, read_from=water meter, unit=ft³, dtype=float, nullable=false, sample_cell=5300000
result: 9.94
